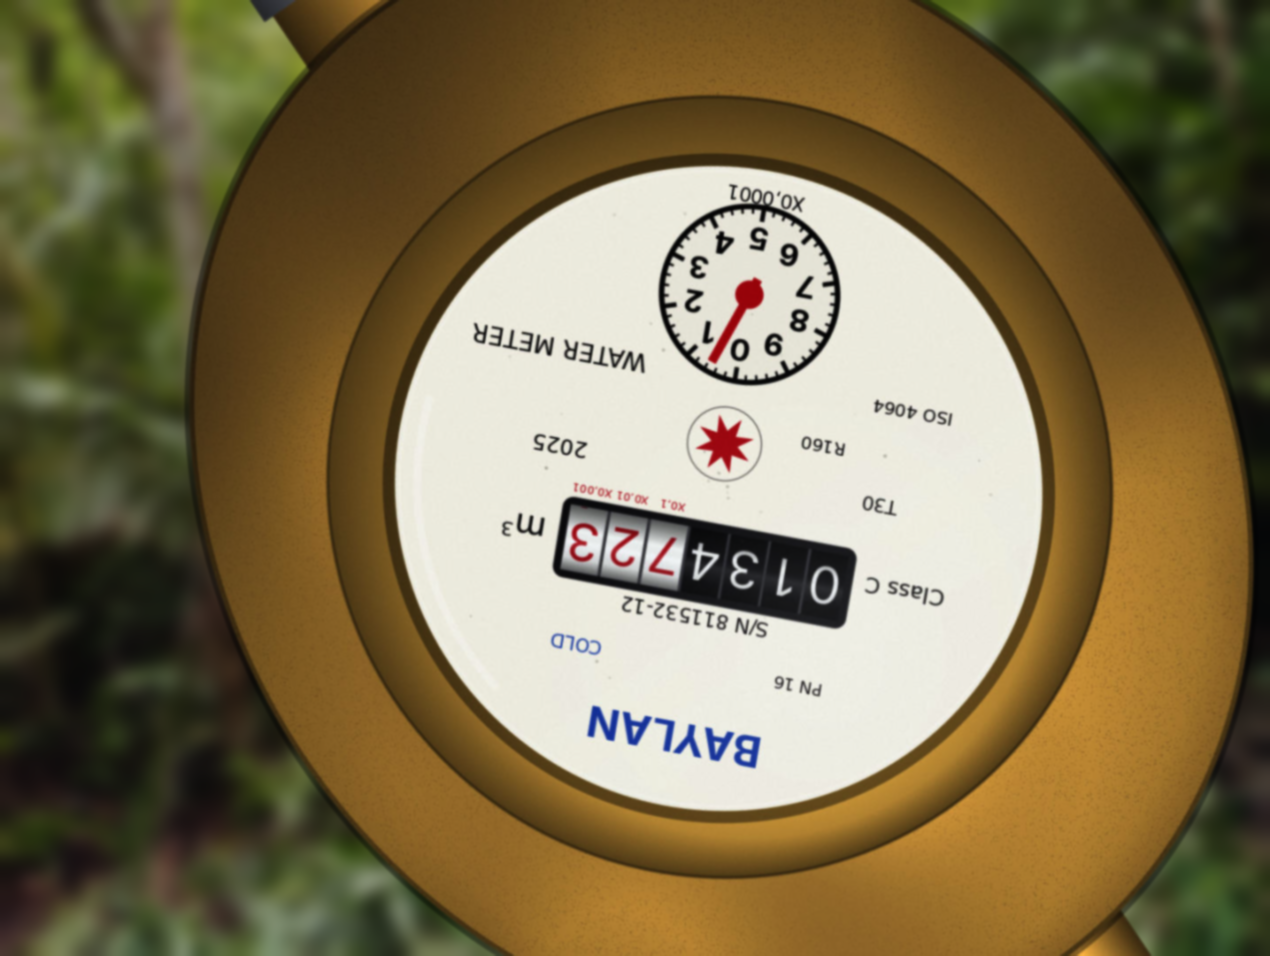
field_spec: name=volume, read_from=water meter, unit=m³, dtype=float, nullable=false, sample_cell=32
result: 134.7230
